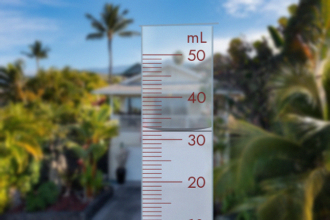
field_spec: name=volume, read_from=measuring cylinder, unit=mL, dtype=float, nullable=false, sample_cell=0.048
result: 32
